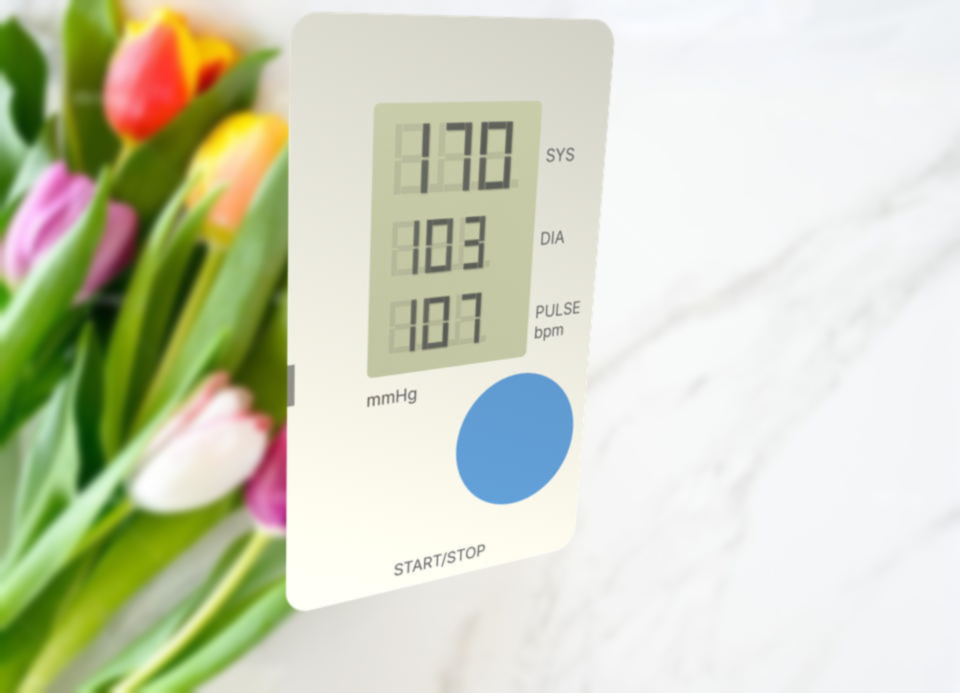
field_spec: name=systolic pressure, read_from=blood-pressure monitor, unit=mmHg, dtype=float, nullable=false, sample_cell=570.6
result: 170
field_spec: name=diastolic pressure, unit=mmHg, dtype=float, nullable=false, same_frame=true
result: 103
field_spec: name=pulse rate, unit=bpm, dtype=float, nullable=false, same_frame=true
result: 107
